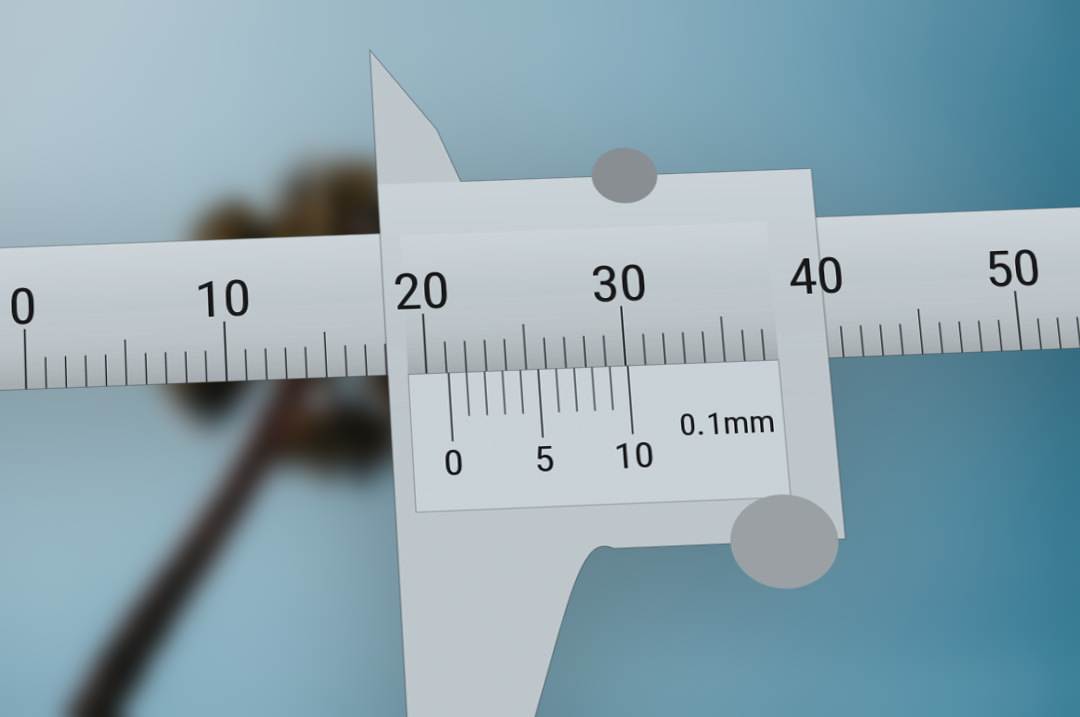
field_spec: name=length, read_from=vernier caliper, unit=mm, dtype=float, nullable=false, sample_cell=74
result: 21.1
